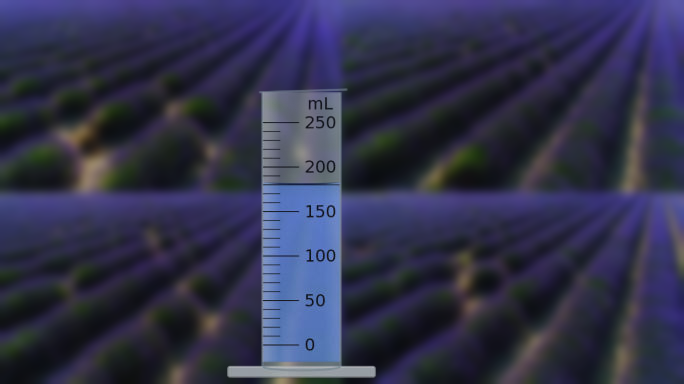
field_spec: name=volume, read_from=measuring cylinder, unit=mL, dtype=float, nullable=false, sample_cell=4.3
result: 180
